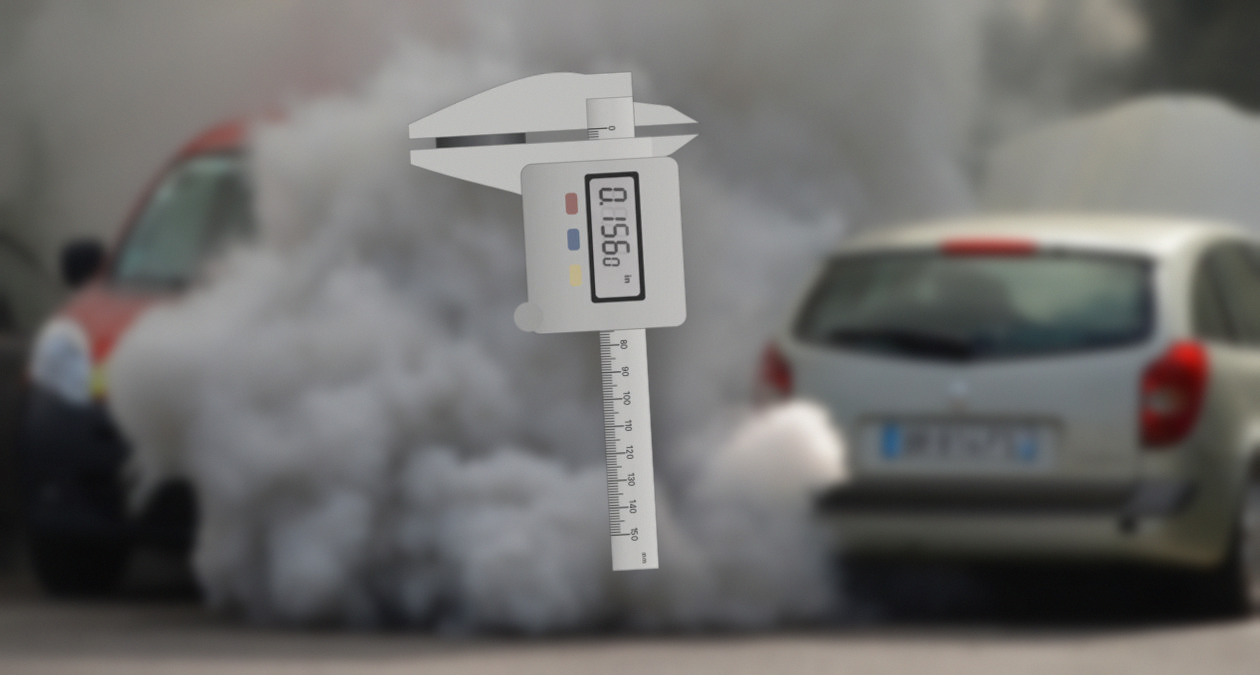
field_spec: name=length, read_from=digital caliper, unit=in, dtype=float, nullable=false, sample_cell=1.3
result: 0.1560
